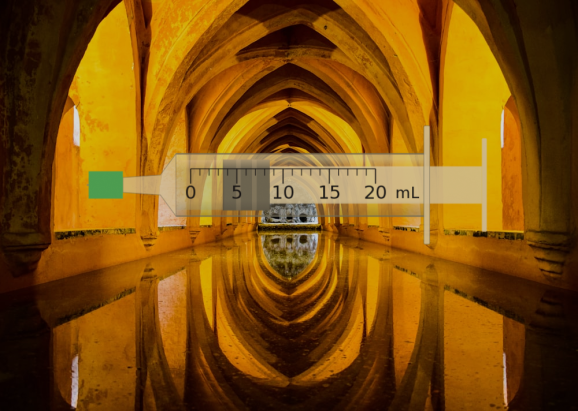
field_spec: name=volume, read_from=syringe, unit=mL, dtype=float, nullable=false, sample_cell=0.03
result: 3.5
